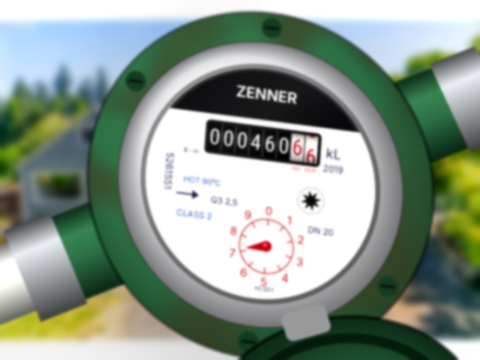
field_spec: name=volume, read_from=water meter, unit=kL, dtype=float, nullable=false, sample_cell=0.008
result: 460.657
